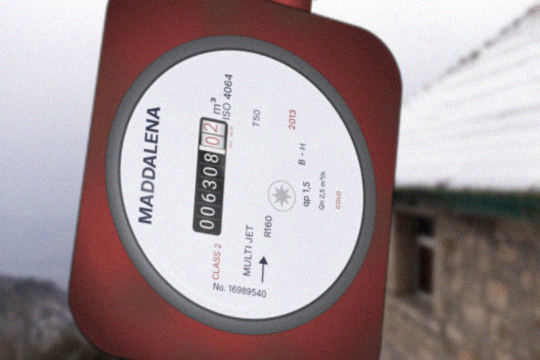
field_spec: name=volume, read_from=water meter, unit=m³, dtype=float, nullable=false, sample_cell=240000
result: 6308.02
